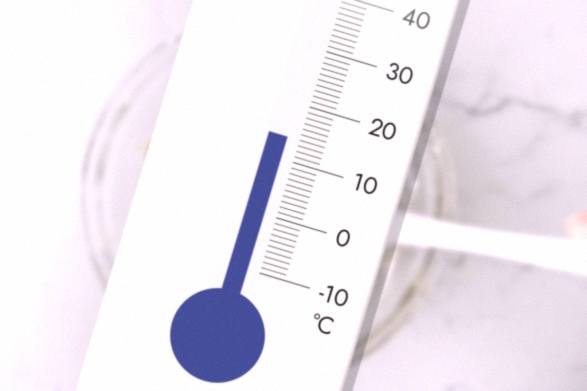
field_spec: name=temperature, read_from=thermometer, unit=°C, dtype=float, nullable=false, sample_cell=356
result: 14
